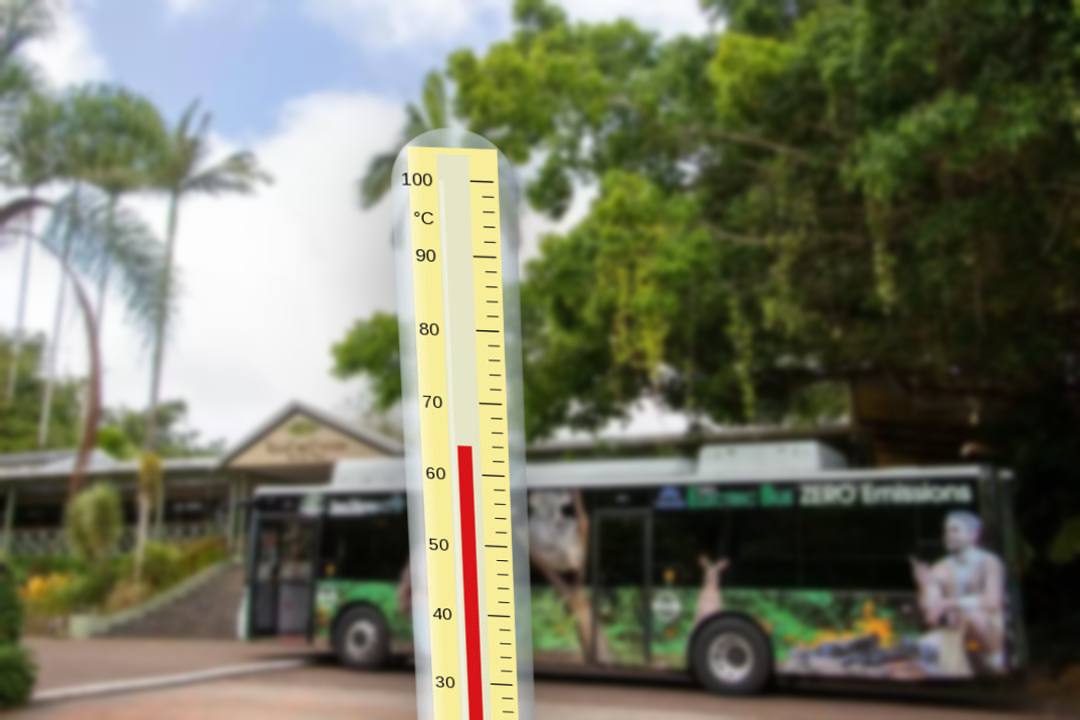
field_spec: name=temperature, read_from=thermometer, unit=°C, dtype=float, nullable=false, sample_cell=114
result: 64
